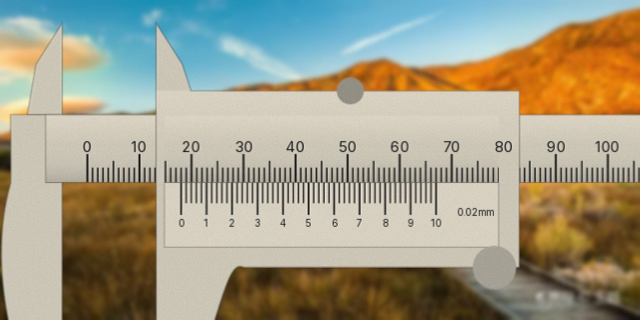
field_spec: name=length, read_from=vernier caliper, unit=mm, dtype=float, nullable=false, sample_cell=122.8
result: 18.0
